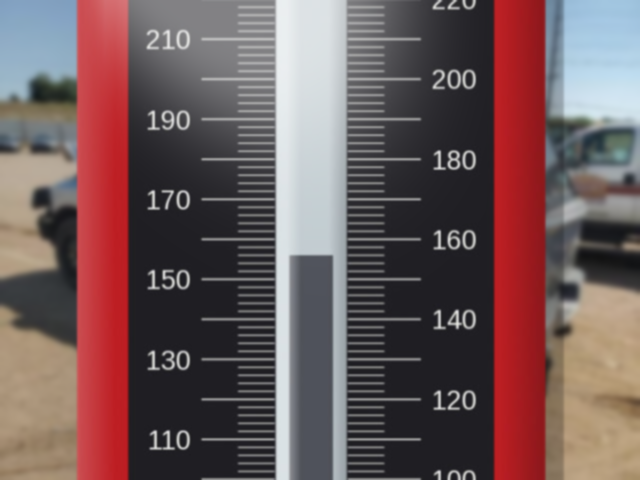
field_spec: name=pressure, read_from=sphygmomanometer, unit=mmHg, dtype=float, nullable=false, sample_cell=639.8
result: 156
